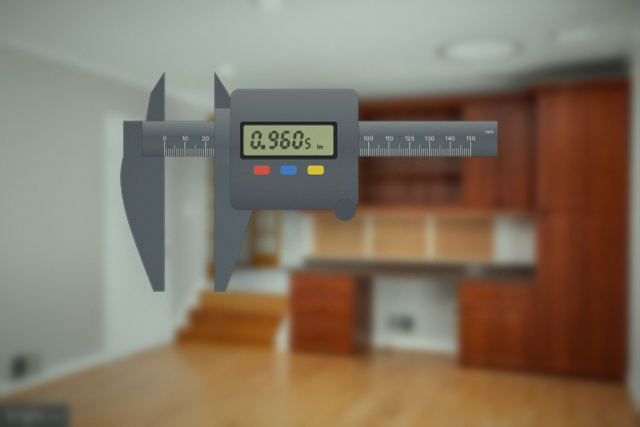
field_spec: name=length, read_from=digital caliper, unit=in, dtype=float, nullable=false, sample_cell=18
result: 0.9605
